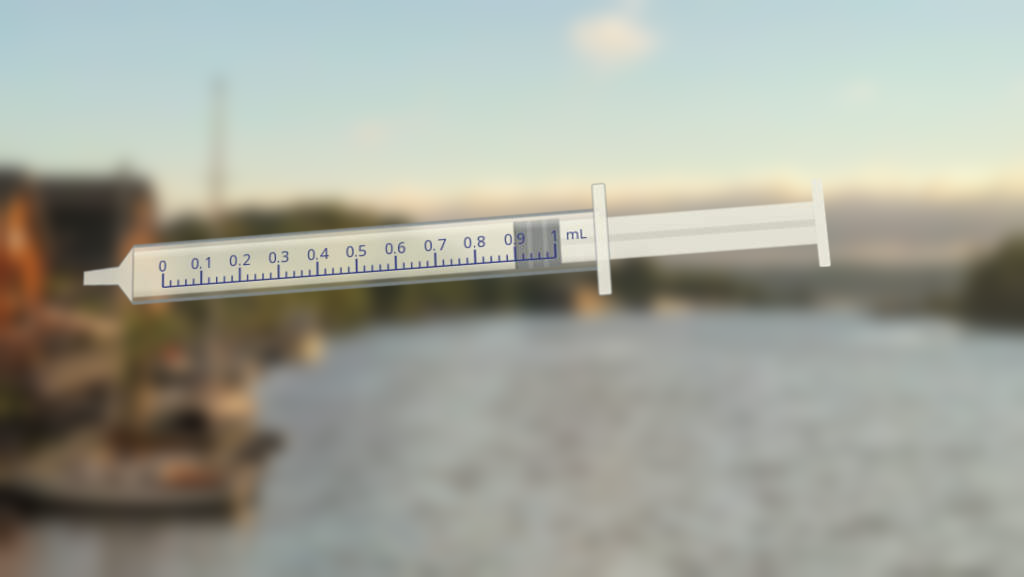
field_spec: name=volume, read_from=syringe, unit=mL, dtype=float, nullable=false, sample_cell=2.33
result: 0.9
